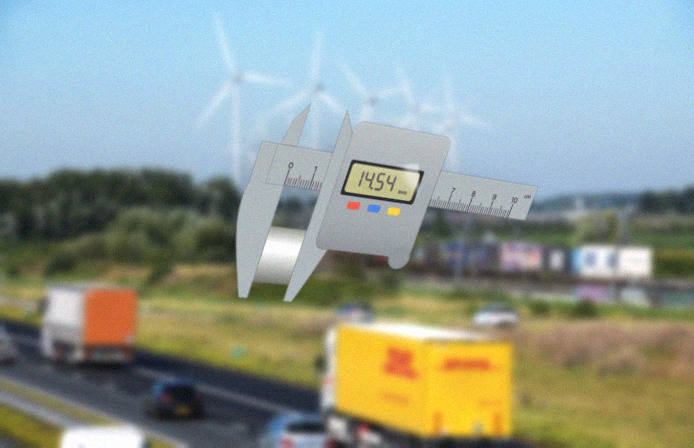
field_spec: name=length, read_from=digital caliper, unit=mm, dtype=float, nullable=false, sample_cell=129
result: 14.54
